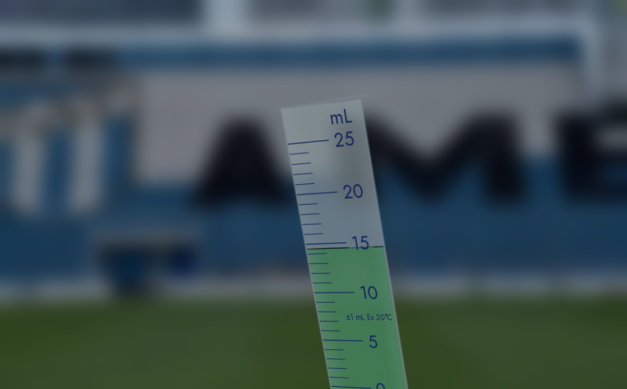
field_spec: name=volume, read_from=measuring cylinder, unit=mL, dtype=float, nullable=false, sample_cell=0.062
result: 14.5
